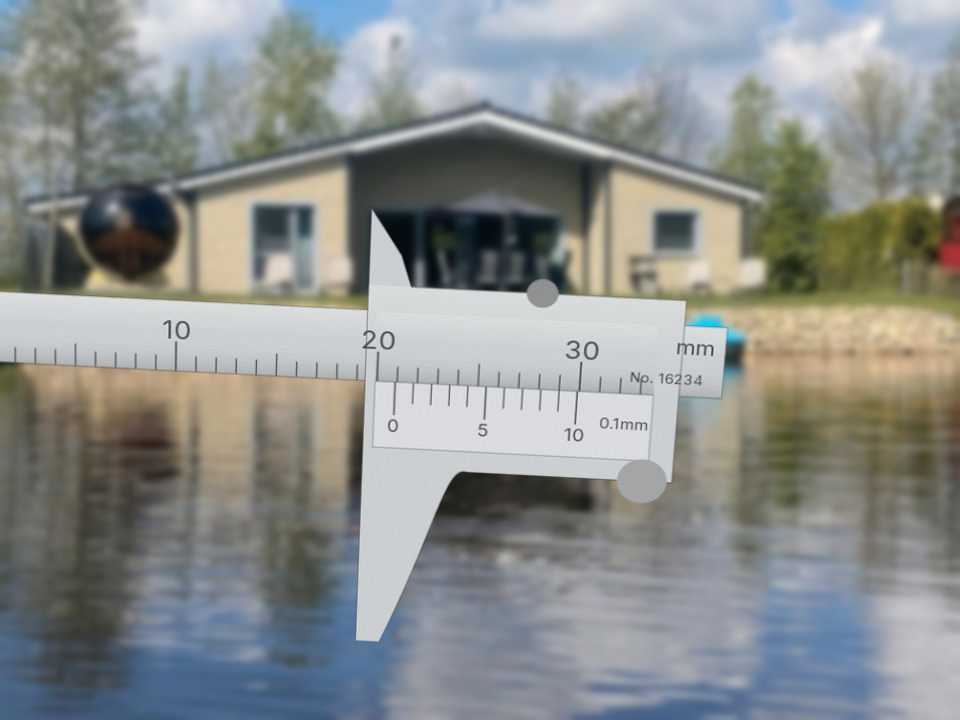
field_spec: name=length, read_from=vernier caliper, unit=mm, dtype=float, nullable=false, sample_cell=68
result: 20.9
